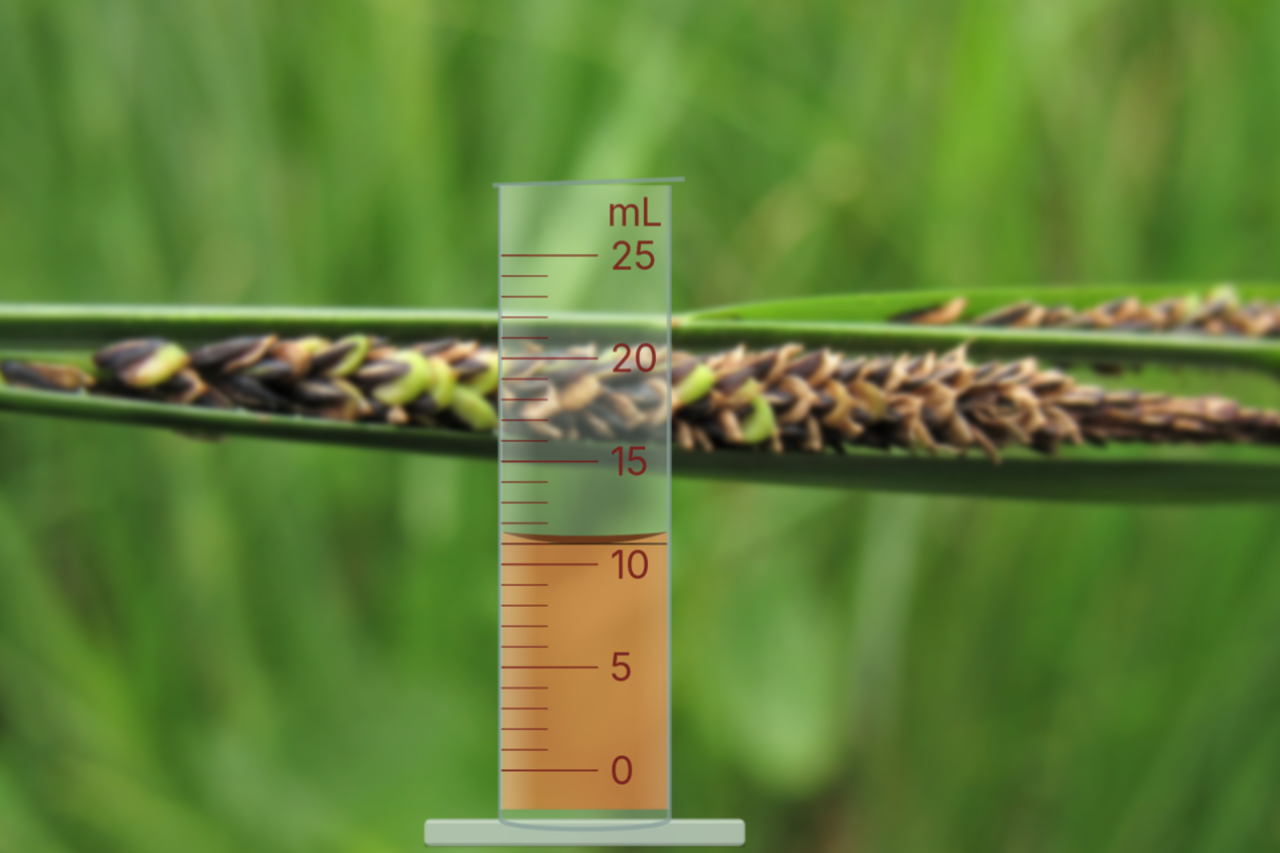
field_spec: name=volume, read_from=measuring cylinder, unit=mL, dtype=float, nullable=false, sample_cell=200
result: 11
